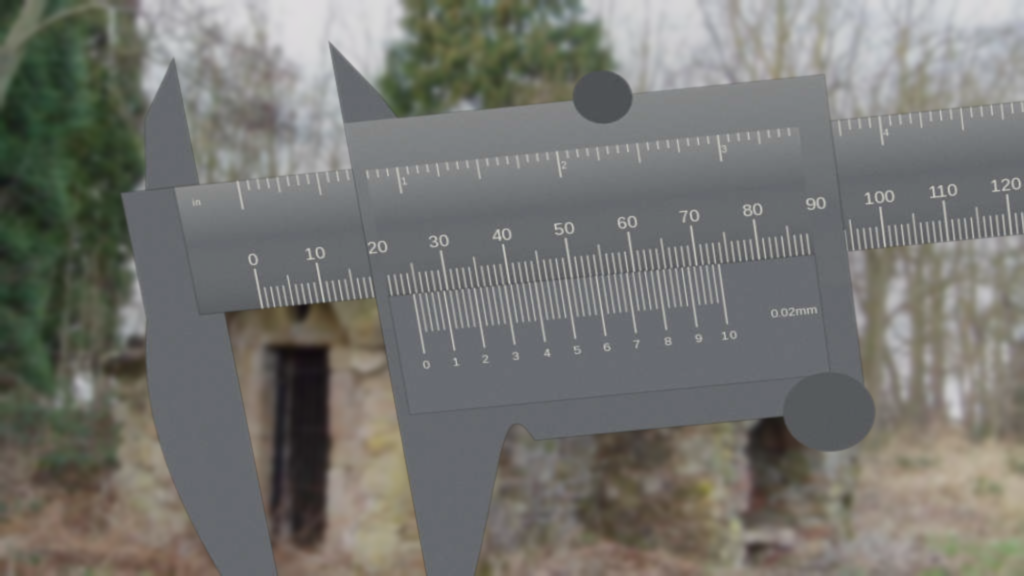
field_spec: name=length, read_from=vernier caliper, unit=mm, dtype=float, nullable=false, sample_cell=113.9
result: 24.5
